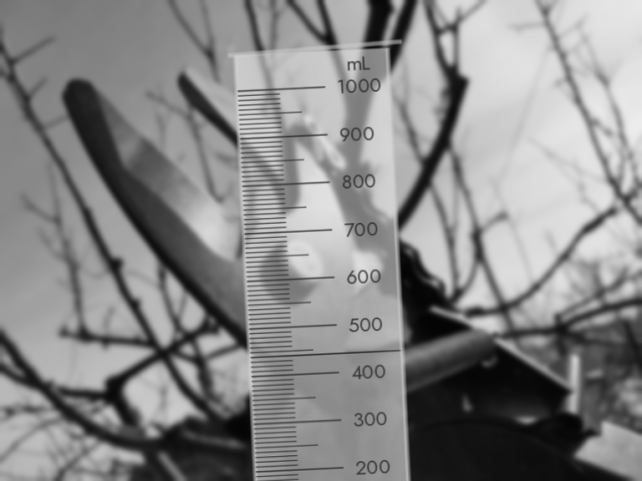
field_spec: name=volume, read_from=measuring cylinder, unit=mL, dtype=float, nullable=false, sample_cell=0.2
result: 440
